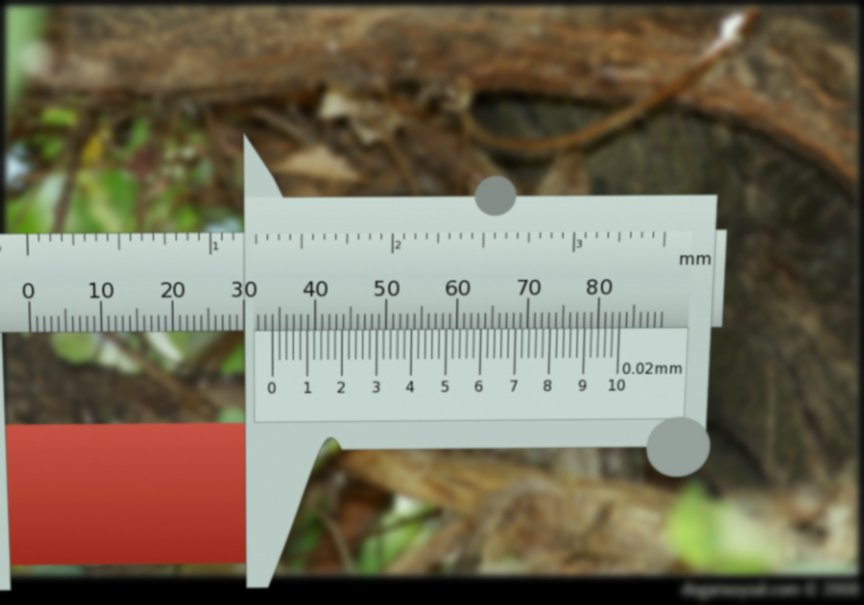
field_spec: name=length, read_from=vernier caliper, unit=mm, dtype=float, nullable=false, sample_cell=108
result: 34.0
